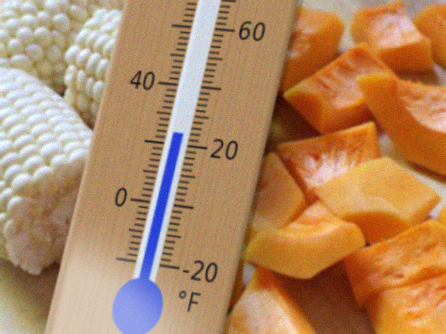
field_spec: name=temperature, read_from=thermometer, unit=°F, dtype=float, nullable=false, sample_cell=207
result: 24
